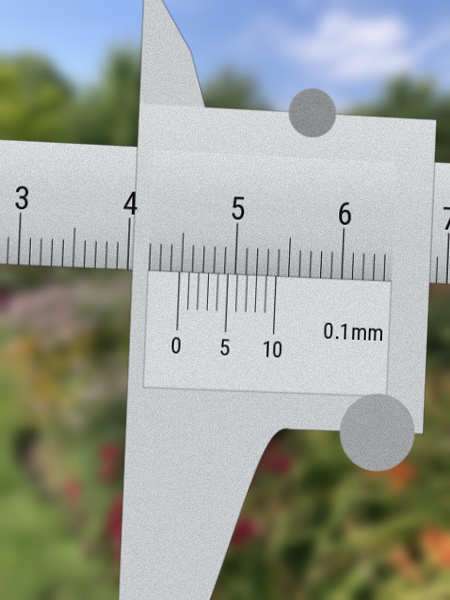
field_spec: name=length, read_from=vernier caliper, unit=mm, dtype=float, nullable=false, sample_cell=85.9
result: 44.8
